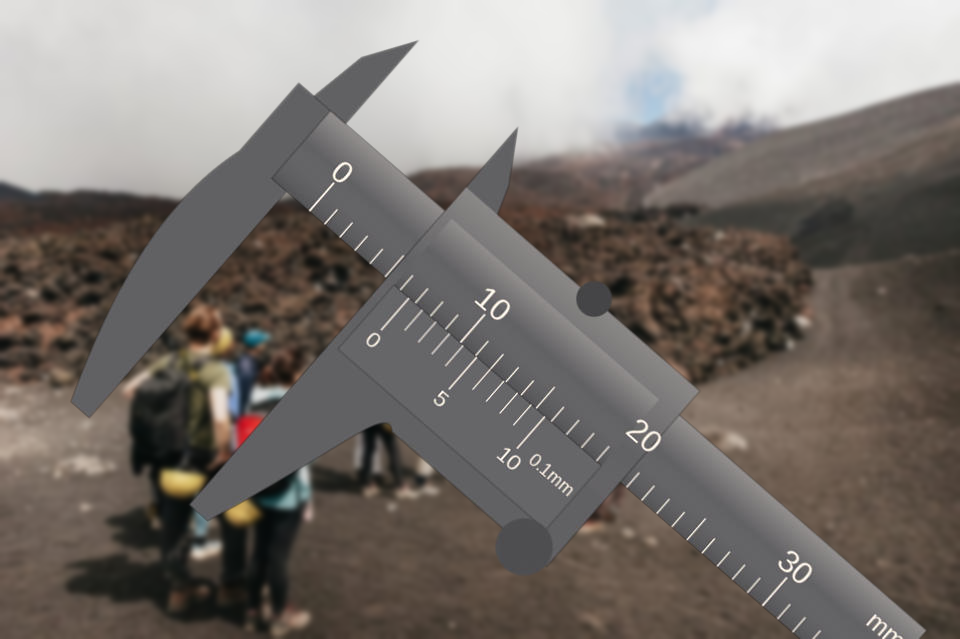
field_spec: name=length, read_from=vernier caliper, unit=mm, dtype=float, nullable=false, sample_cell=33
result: 6.6
